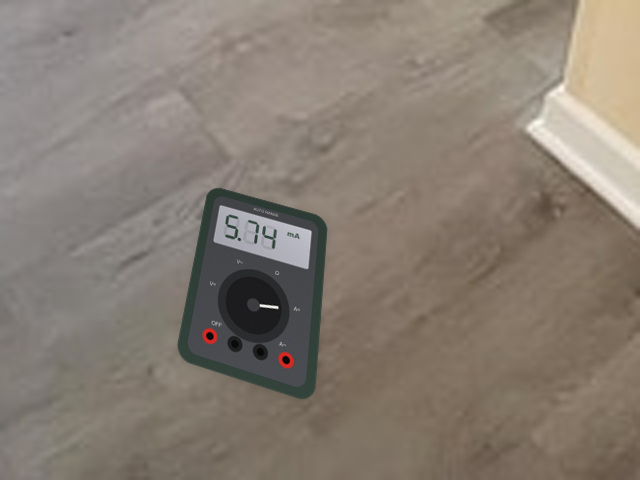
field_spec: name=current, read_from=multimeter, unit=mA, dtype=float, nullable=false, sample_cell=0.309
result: 5.74
